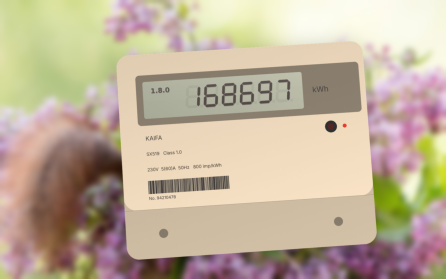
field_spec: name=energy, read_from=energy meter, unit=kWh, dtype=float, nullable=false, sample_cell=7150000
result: 168697
